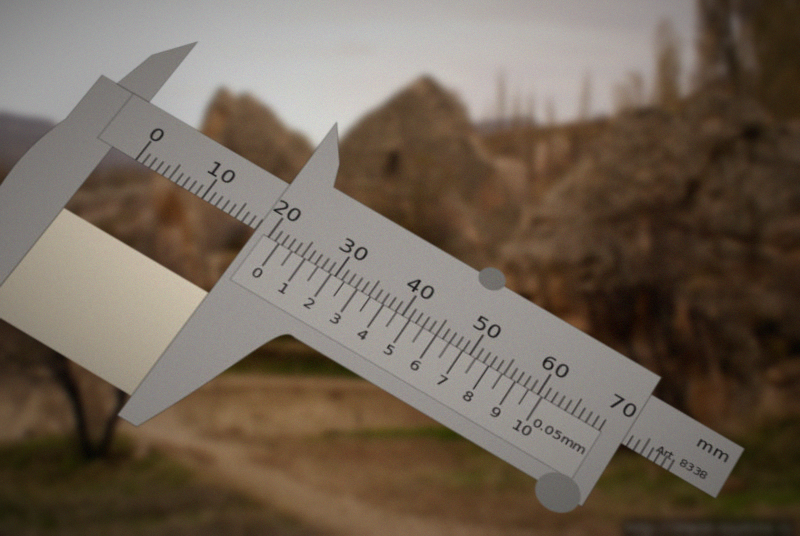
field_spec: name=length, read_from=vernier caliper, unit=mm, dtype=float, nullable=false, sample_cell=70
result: 21.6
